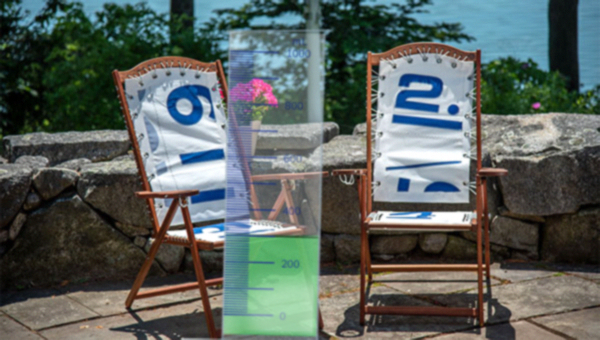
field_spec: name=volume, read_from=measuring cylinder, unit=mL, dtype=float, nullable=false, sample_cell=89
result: 300
